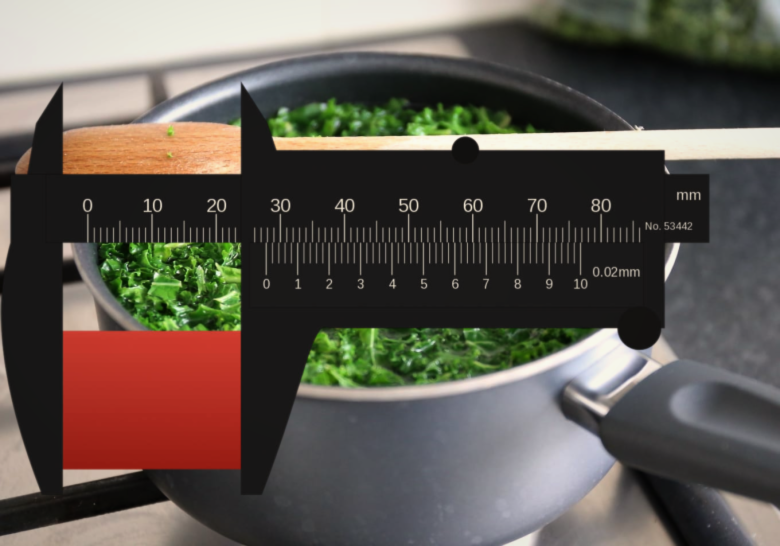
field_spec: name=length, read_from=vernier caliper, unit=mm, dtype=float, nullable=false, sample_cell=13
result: 27.8
